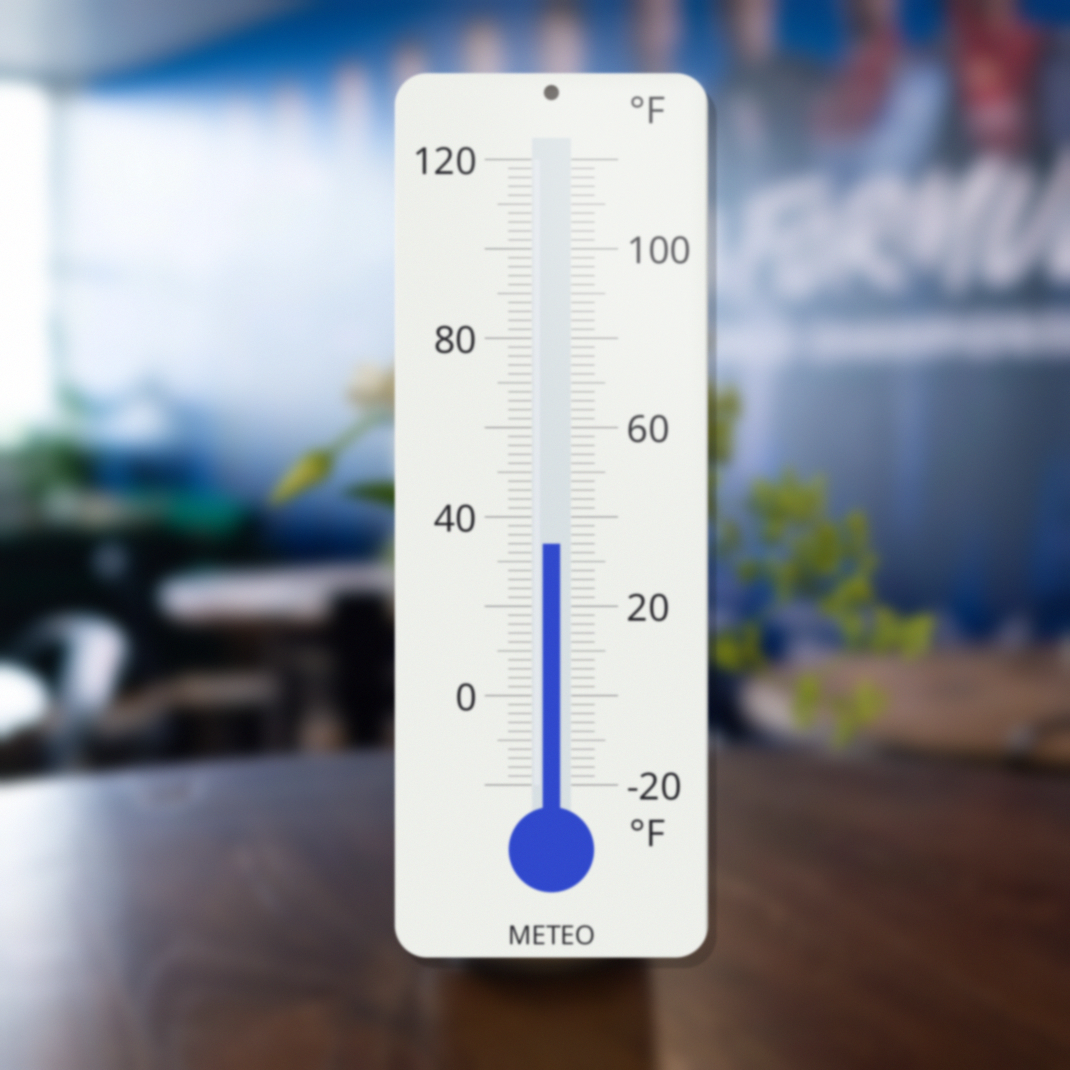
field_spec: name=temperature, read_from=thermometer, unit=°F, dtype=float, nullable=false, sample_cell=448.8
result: 34
